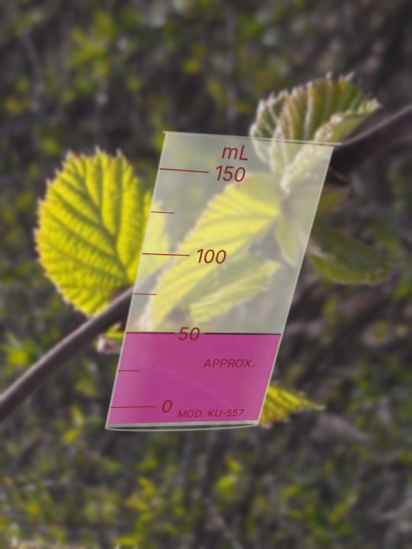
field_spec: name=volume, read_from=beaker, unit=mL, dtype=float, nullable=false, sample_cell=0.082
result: 50
